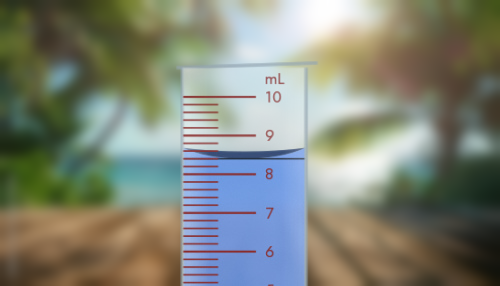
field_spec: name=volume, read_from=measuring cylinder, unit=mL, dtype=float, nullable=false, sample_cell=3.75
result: 8.4
